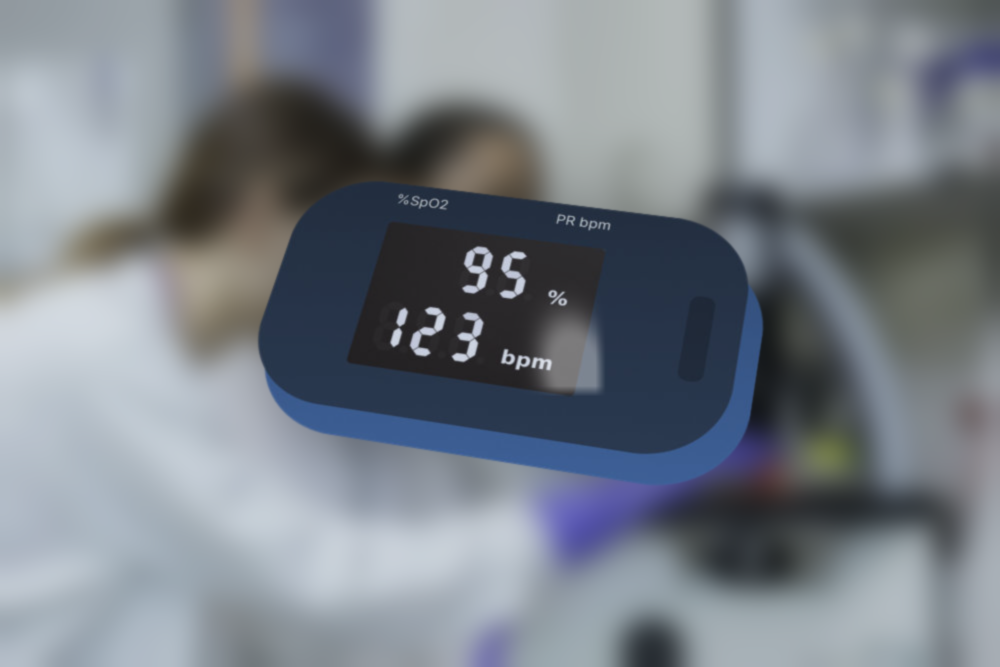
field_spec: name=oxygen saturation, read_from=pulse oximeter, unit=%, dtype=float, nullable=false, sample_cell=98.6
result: 95
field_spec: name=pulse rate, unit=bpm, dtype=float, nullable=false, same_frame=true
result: 123
